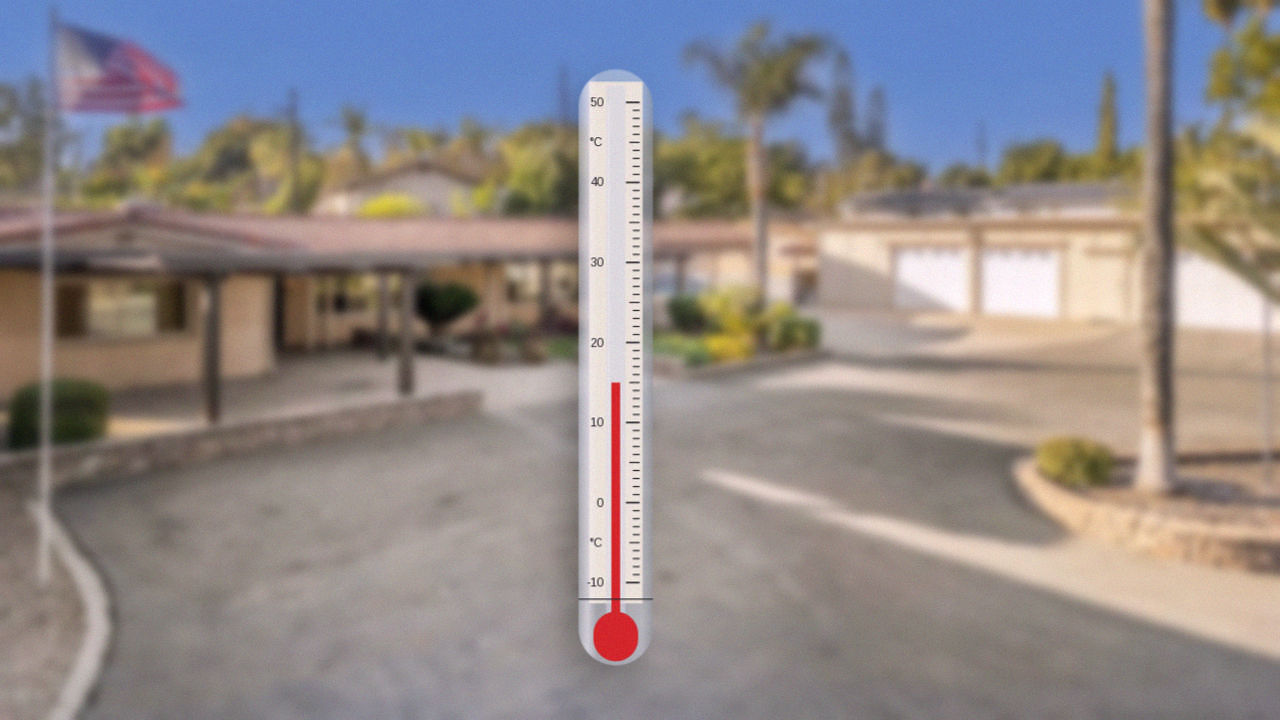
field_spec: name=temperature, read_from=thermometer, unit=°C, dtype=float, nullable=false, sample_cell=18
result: 15
